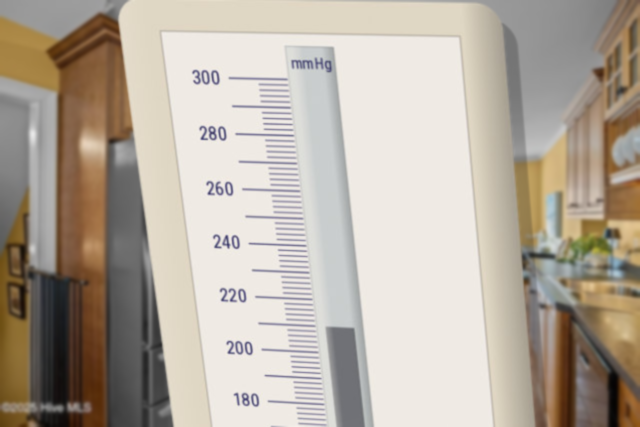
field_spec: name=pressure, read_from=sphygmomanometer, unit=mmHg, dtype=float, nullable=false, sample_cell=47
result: 210
